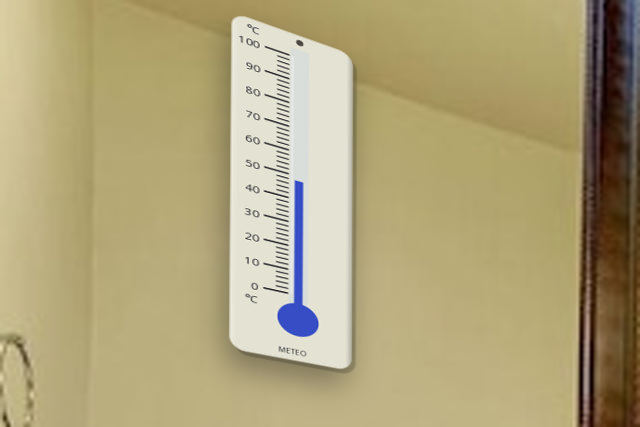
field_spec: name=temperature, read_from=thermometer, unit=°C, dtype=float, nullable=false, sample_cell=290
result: 48
